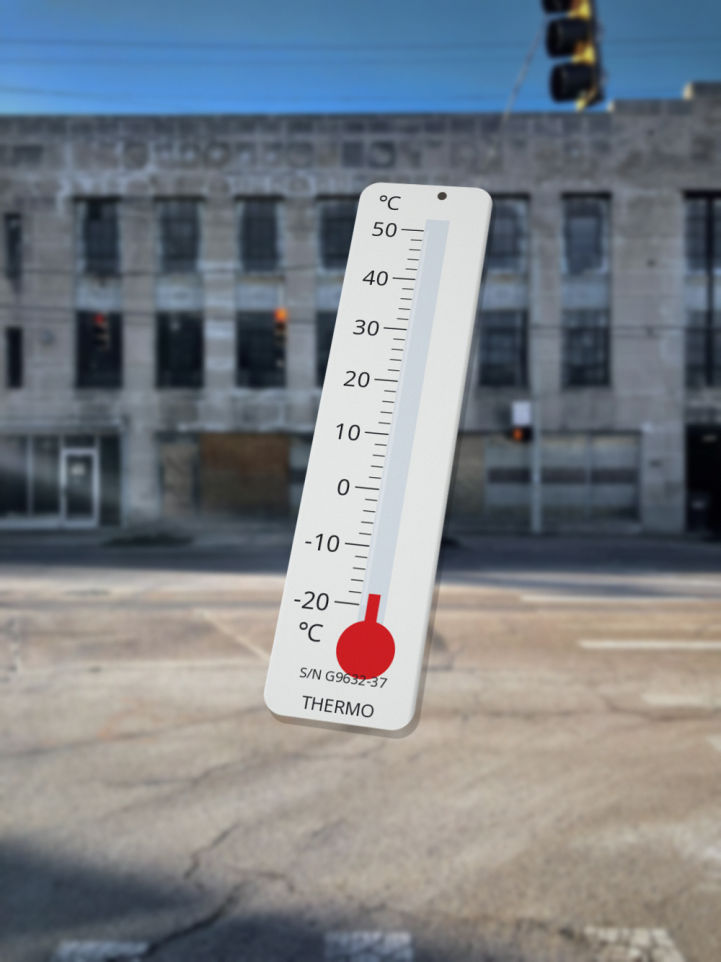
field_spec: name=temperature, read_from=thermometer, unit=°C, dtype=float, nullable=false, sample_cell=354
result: -18
